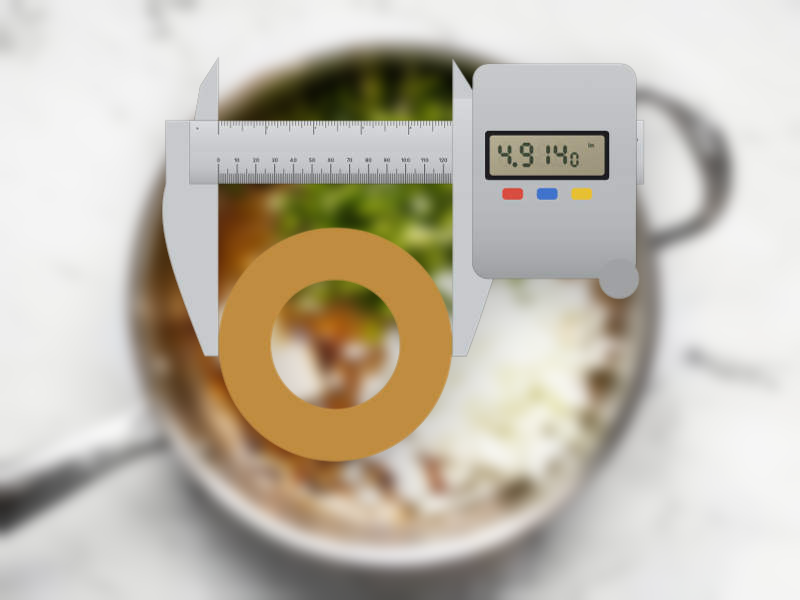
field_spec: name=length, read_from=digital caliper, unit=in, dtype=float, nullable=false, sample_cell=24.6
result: 4.9140
